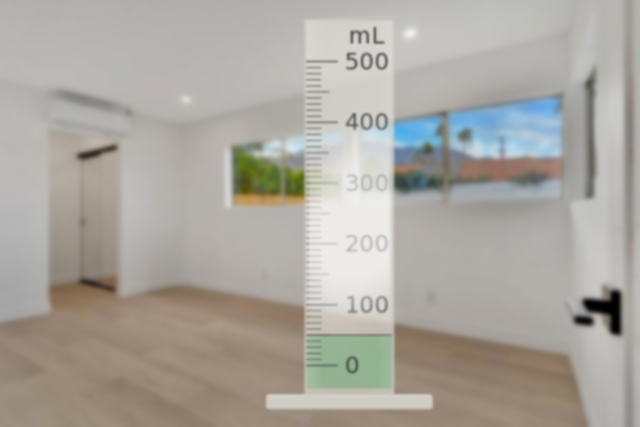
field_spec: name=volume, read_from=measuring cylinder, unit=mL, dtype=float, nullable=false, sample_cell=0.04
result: 50
